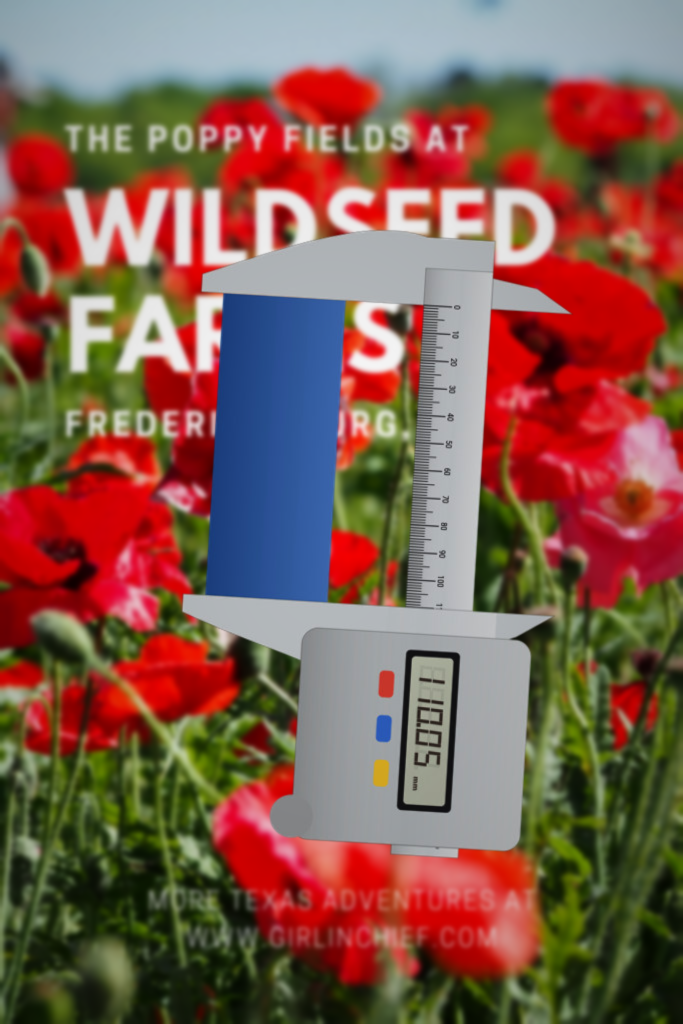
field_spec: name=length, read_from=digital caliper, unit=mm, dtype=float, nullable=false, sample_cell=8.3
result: 110.05
